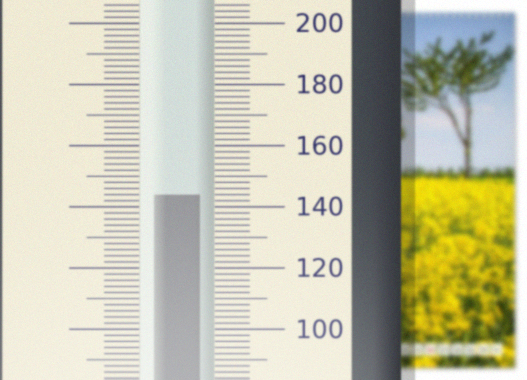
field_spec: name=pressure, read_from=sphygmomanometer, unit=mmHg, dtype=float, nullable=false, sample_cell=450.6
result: 144
